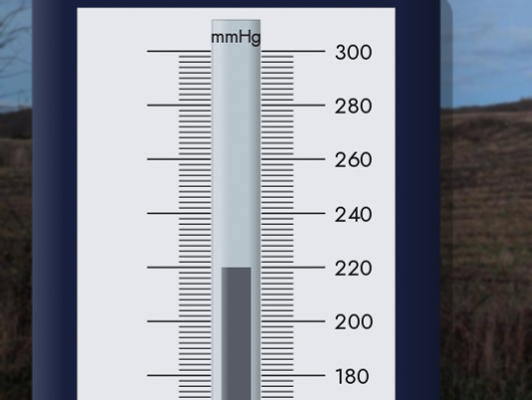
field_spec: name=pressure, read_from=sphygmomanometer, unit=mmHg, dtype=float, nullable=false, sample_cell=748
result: 220
